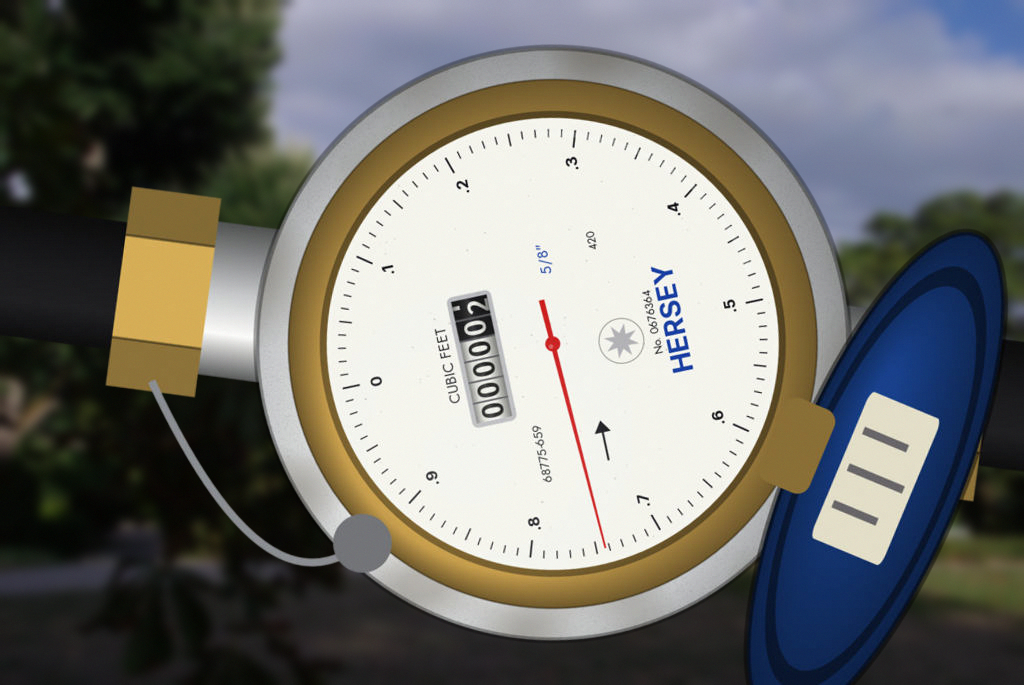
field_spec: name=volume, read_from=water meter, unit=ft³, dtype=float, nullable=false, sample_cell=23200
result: 1.74
